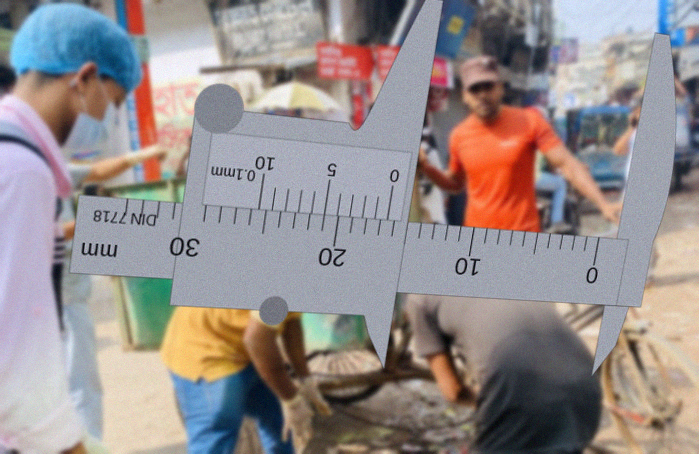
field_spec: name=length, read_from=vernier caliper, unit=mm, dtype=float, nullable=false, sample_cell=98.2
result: 16.5
